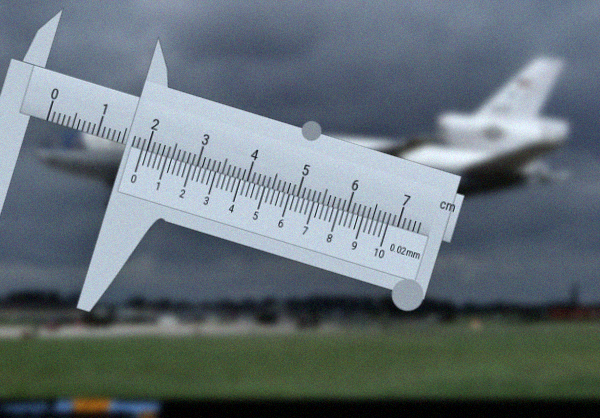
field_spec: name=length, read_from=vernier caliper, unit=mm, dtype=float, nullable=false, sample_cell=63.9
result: 19.0
